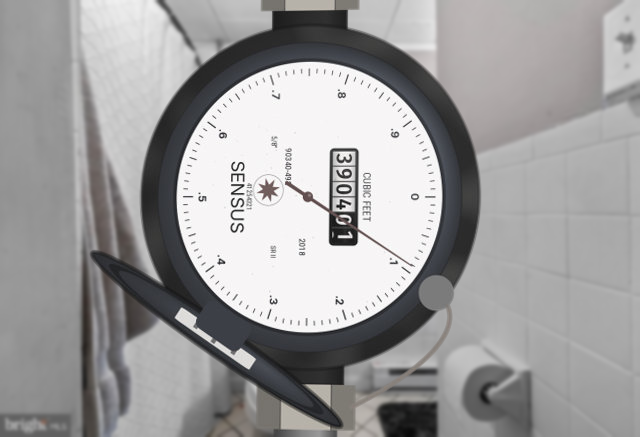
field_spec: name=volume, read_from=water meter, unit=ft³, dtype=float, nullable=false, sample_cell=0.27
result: 390401.09
